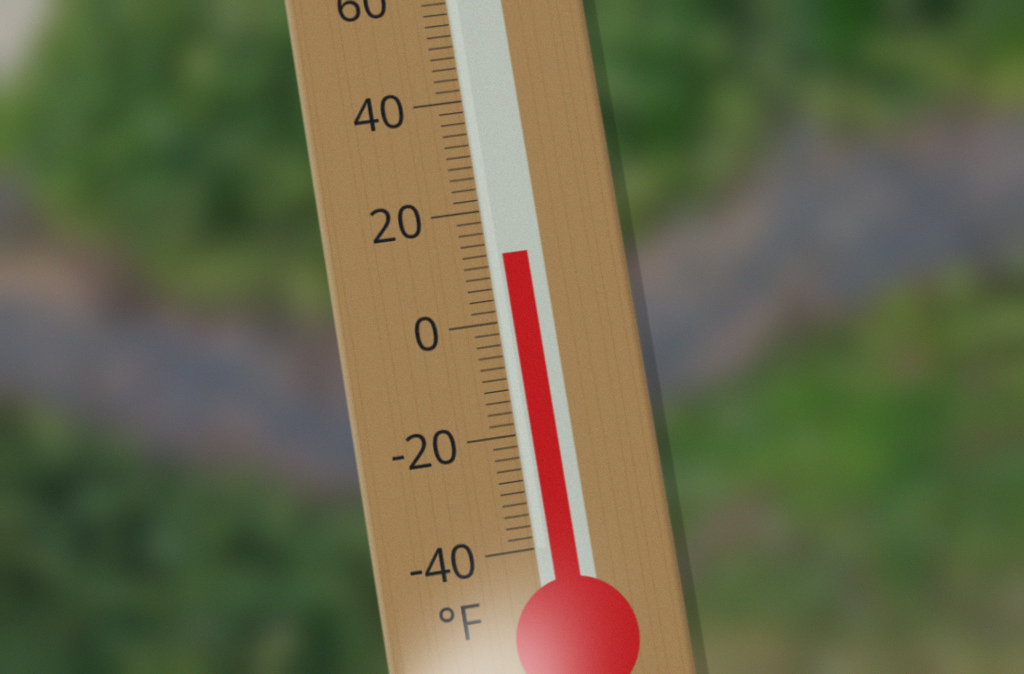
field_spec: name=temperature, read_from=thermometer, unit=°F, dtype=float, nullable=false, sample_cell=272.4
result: 12
